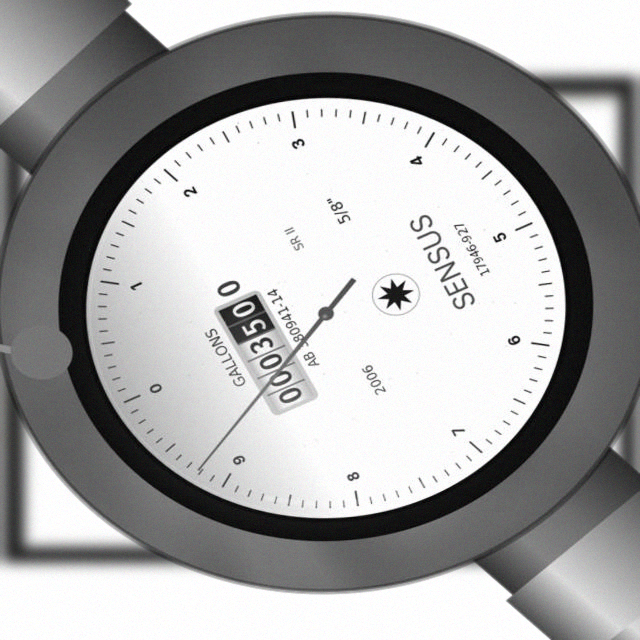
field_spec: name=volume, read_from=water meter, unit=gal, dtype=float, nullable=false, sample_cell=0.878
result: 3499.2
